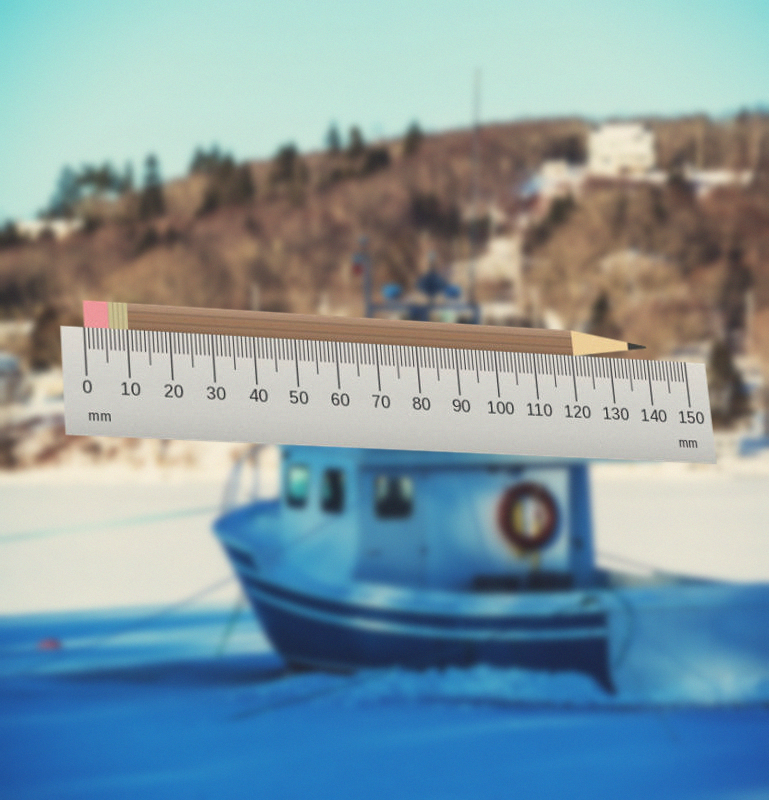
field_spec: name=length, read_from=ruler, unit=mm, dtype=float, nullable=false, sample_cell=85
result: 140
